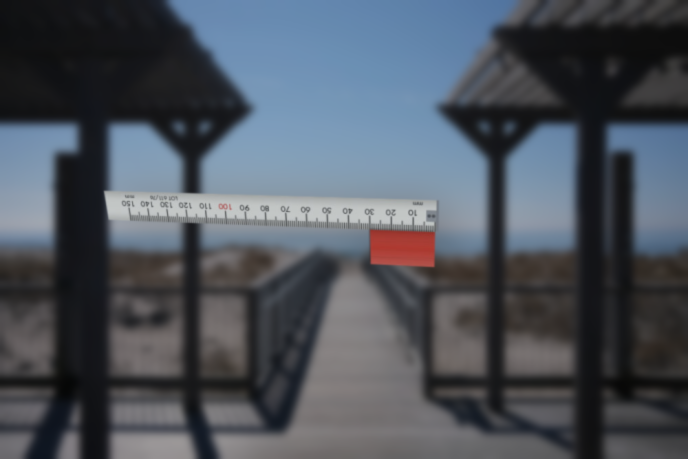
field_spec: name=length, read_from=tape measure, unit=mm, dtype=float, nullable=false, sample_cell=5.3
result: 30
